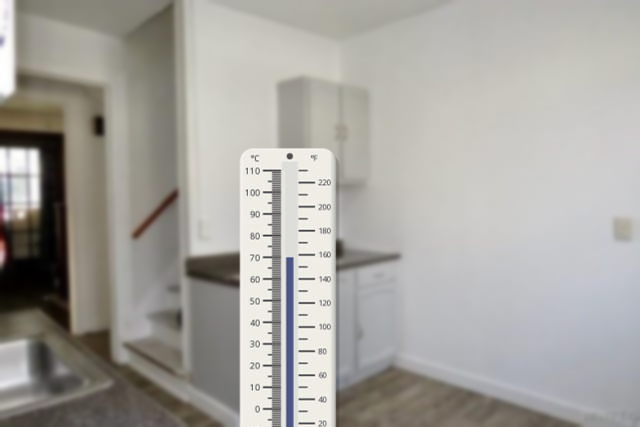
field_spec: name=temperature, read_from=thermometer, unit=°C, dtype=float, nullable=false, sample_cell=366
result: 70
